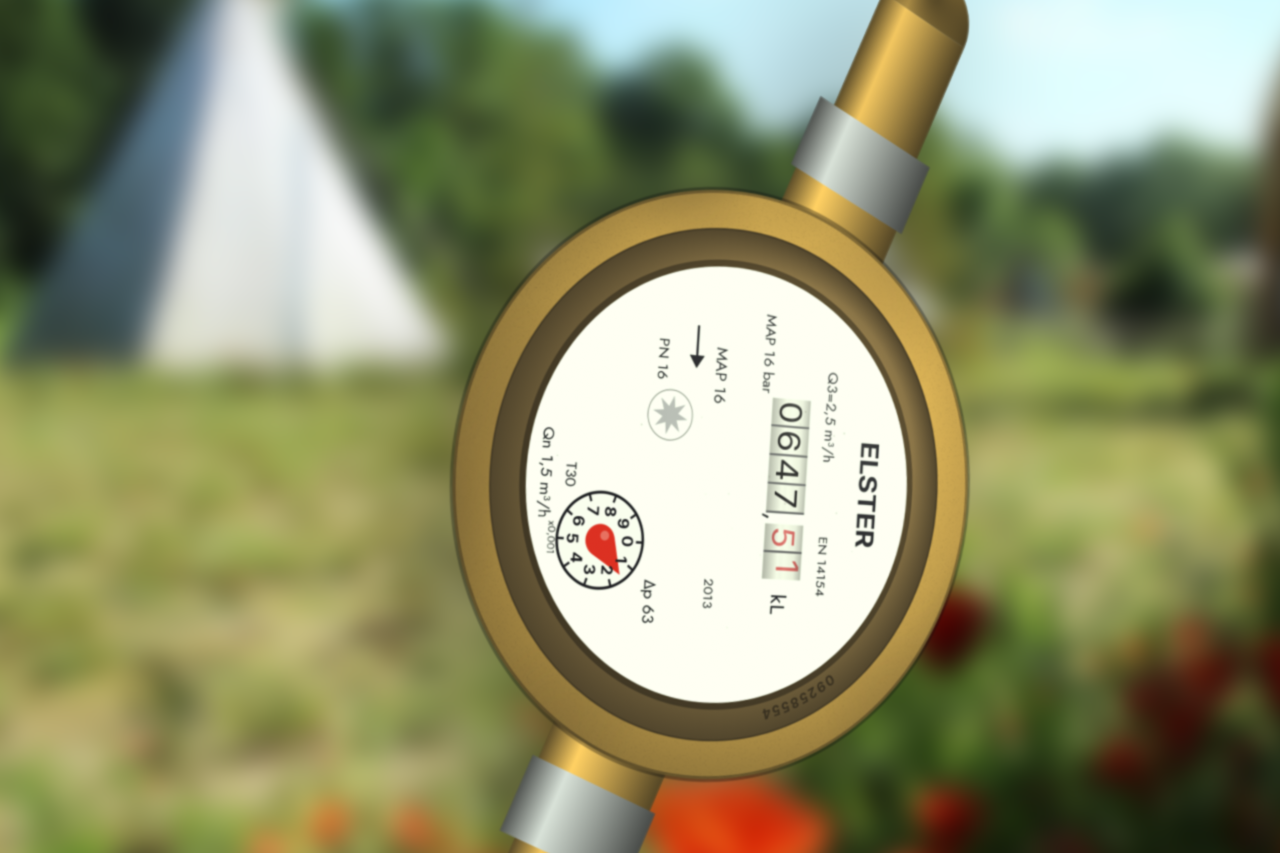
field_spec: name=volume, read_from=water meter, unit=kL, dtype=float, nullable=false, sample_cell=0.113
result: 647.511
